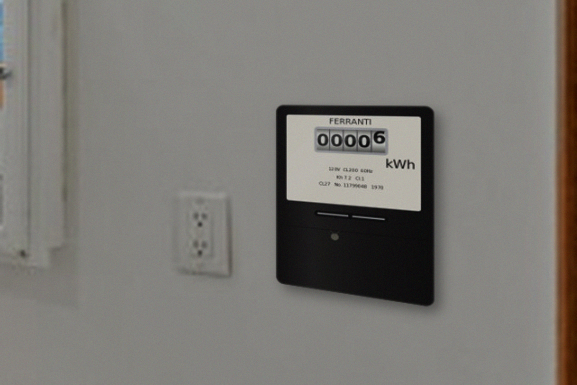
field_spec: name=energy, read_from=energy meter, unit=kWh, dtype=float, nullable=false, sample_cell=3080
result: 6
